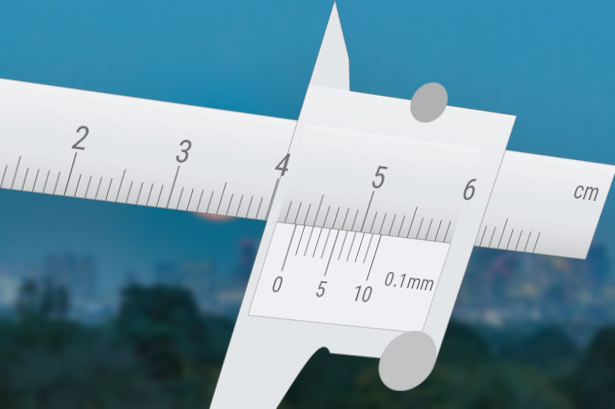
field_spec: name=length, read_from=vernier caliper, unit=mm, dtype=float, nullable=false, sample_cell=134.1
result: 43.2
